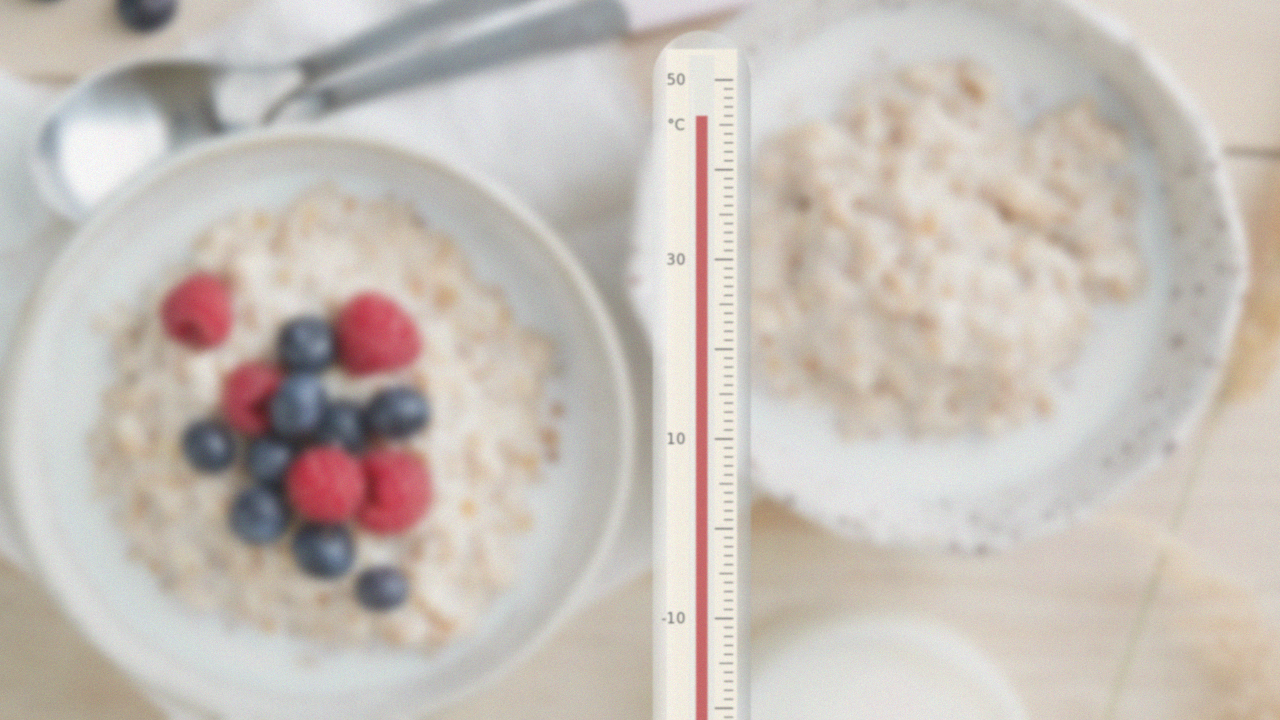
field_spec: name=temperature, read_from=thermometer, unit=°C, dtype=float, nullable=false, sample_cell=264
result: 46
